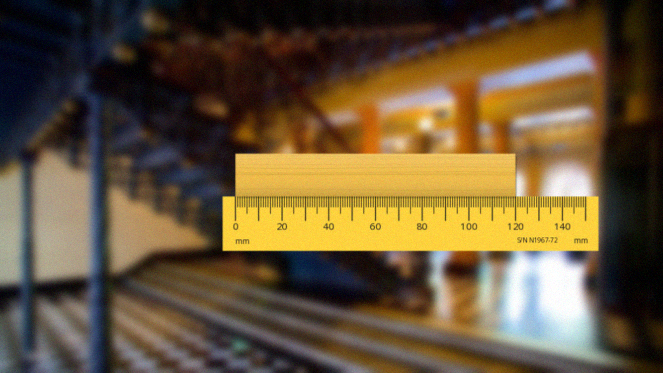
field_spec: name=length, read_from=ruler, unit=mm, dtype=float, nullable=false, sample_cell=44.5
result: 120
